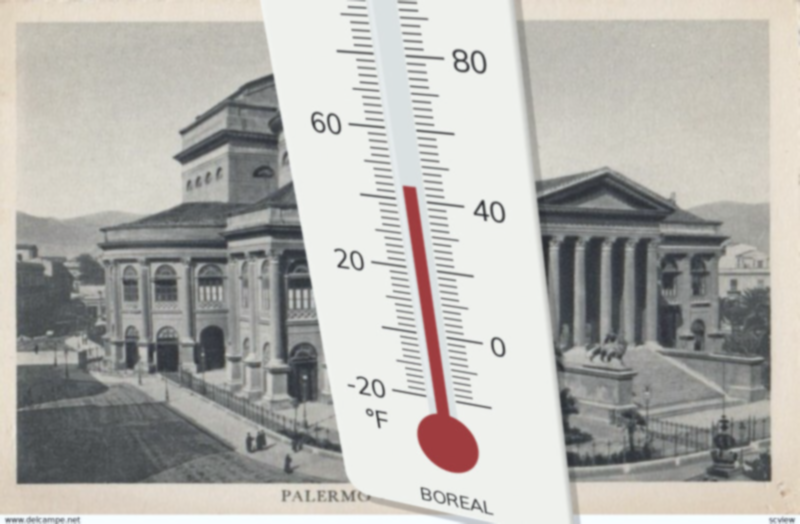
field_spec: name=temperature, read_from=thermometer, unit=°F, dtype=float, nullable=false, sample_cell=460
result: 44
